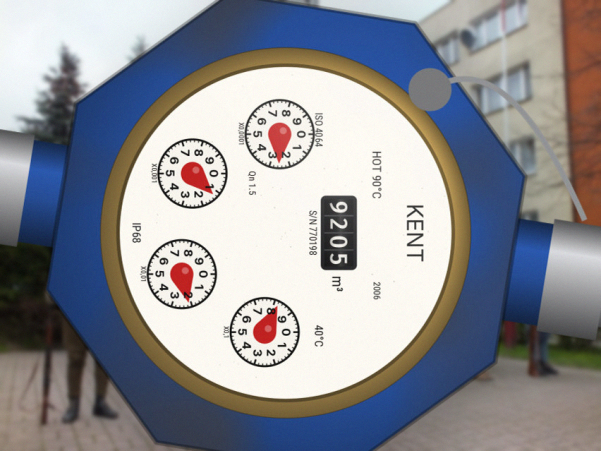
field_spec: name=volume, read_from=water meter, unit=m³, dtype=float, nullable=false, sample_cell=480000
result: 9205.8212
